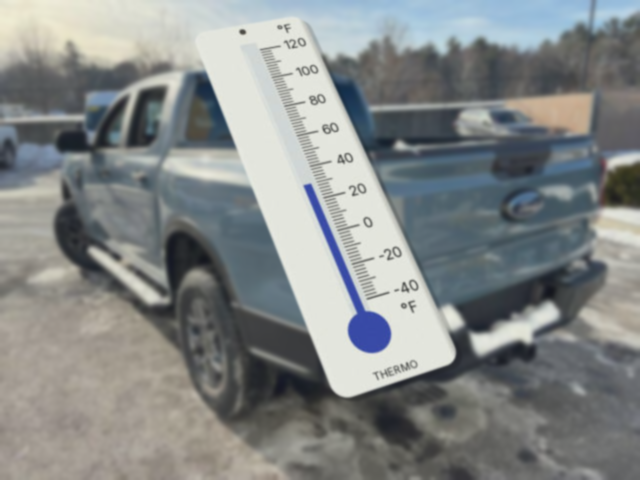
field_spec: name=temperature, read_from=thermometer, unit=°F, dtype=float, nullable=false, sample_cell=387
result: 30
